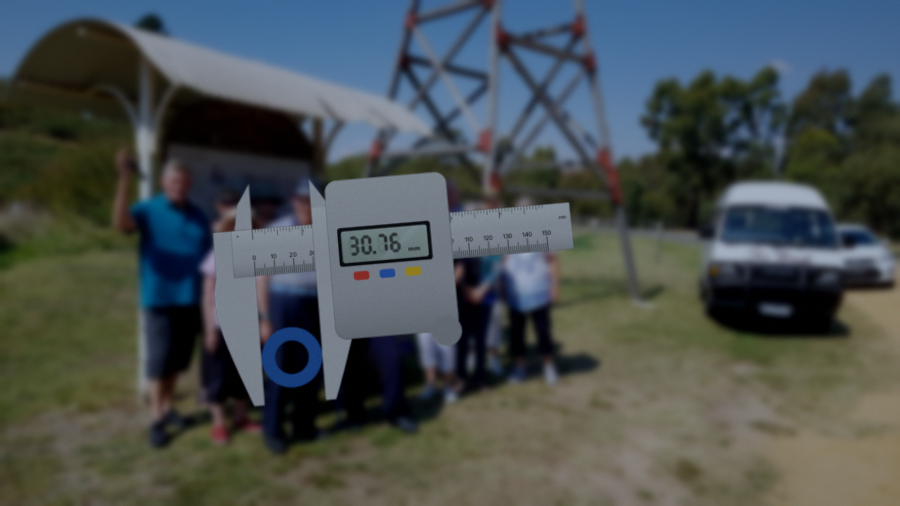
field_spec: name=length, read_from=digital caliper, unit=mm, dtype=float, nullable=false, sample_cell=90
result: 30.76
